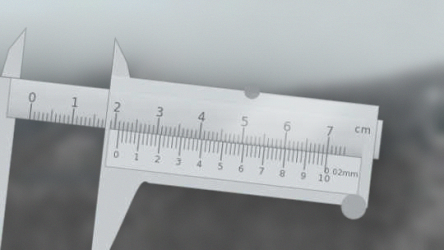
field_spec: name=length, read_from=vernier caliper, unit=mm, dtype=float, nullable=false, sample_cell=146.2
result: 21.0
